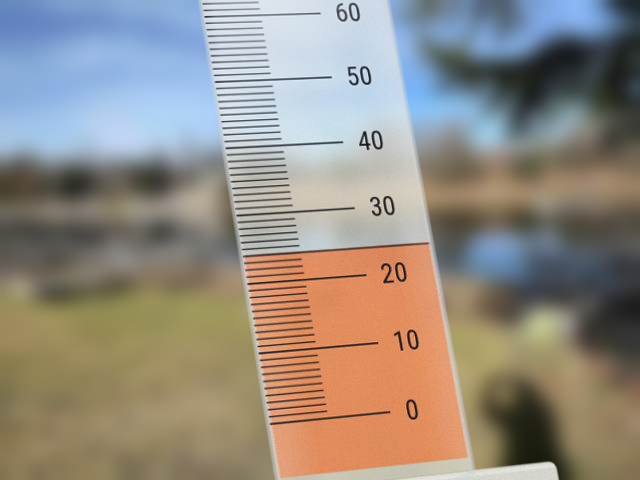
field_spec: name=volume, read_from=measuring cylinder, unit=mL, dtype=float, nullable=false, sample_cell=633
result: 24
